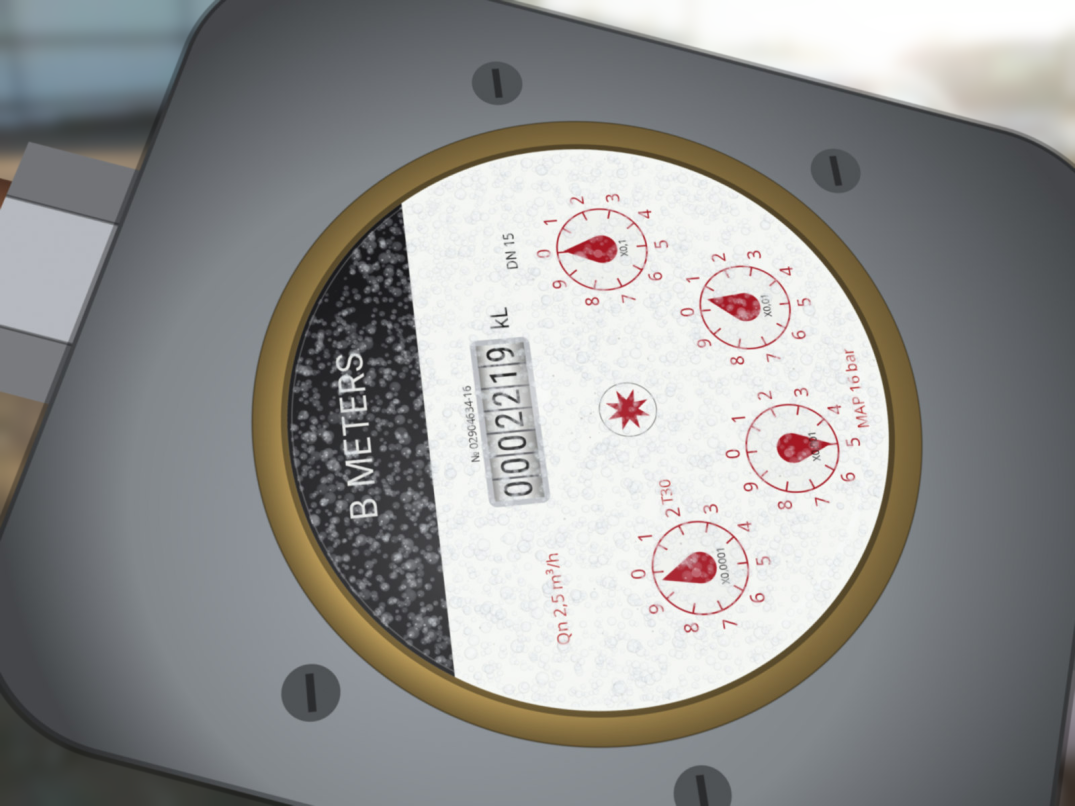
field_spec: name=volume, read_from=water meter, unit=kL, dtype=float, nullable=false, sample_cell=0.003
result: 2219.0049
